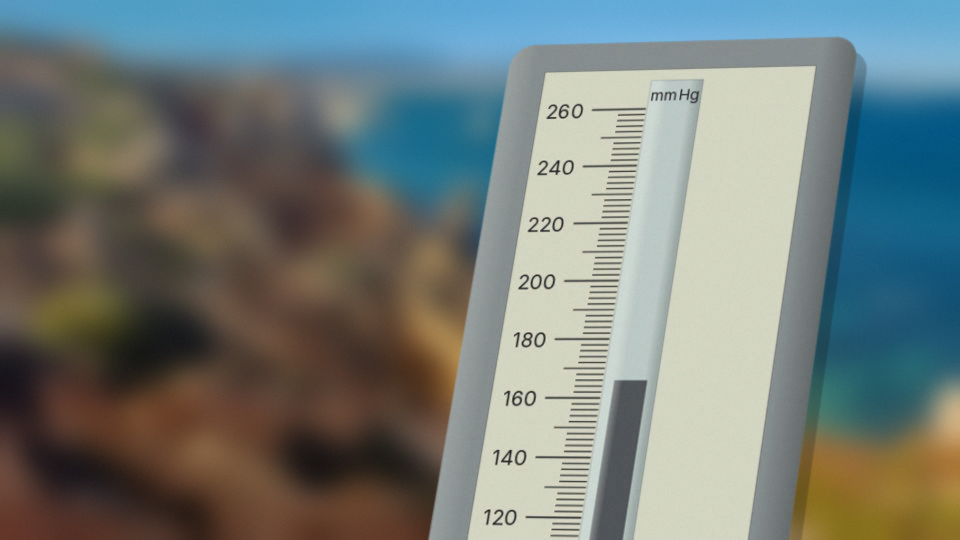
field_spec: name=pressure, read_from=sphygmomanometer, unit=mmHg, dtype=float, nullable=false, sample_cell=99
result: 166
